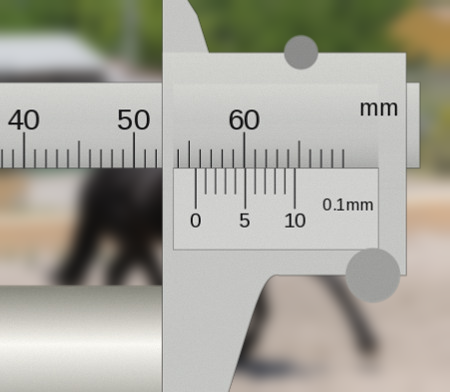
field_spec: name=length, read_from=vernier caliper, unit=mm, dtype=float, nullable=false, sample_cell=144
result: 55.6
